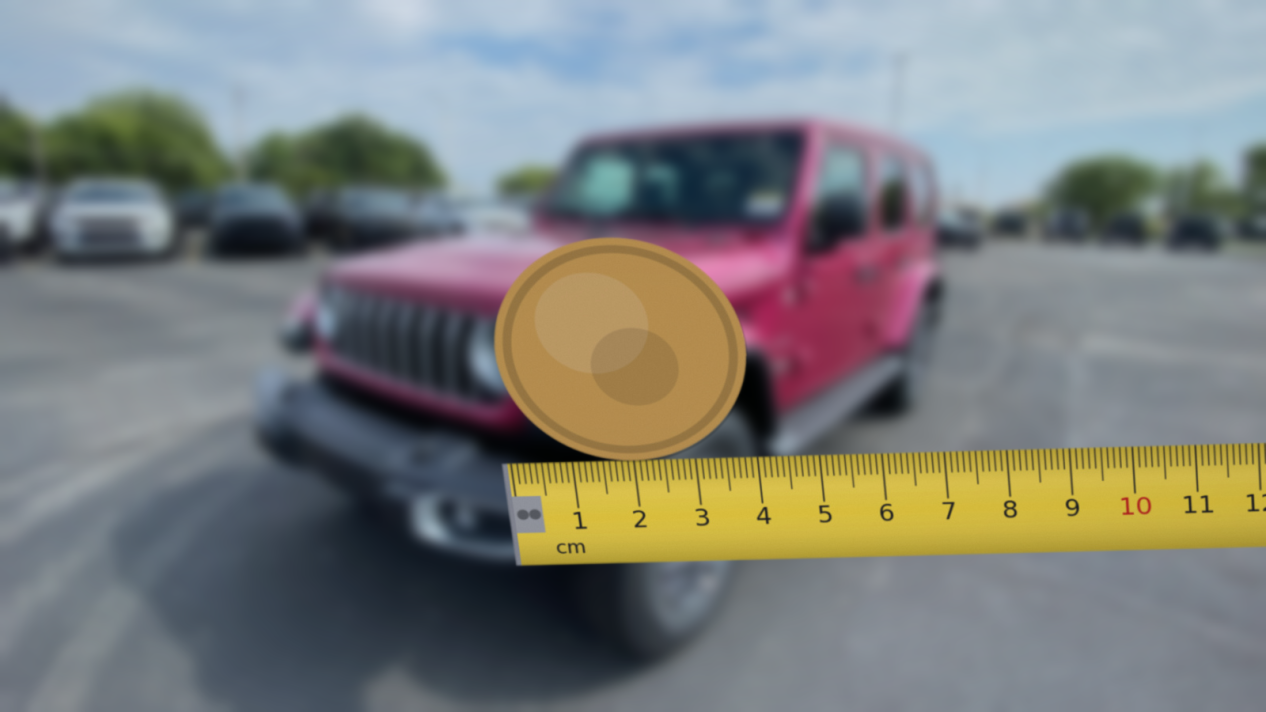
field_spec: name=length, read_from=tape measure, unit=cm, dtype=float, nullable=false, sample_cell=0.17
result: 4
